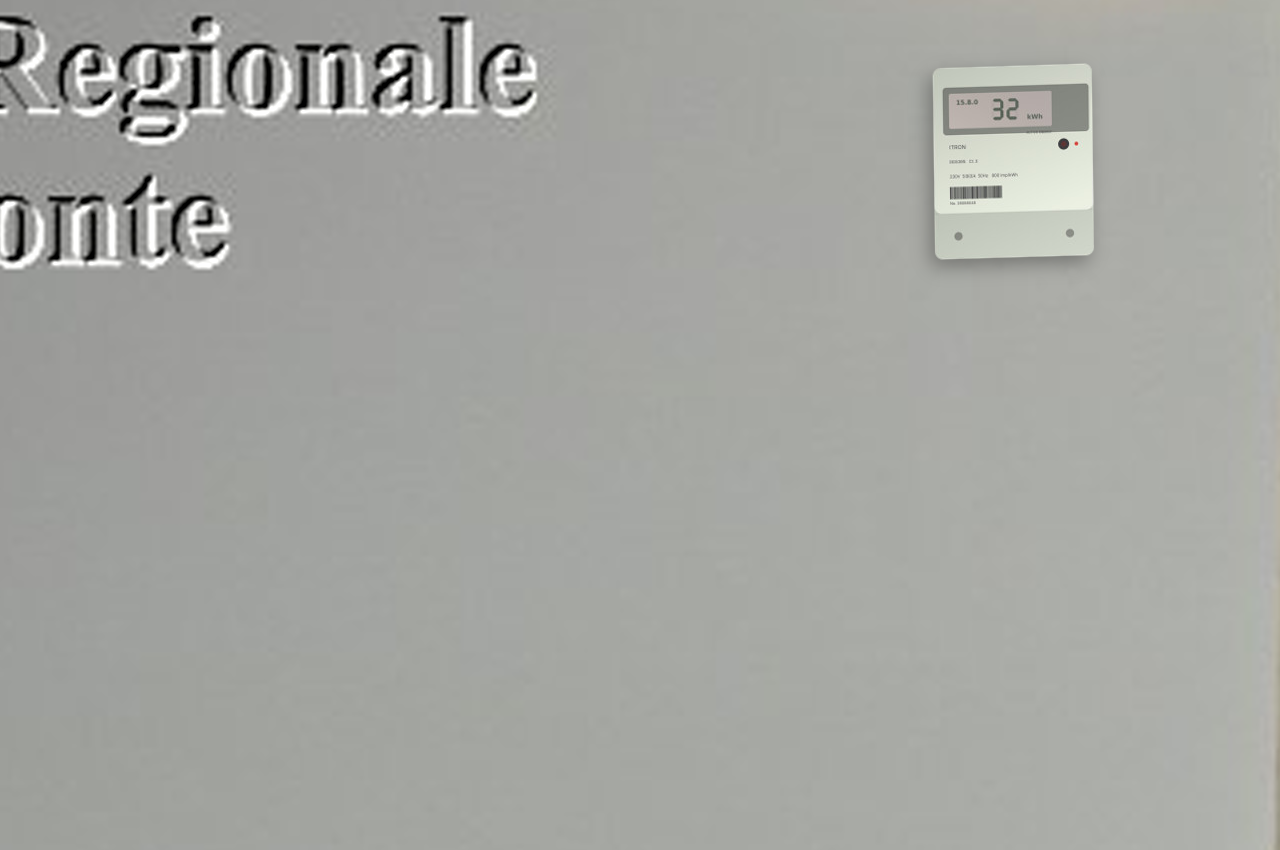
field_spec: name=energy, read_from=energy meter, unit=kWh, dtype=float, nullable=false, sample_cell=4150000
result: 32
